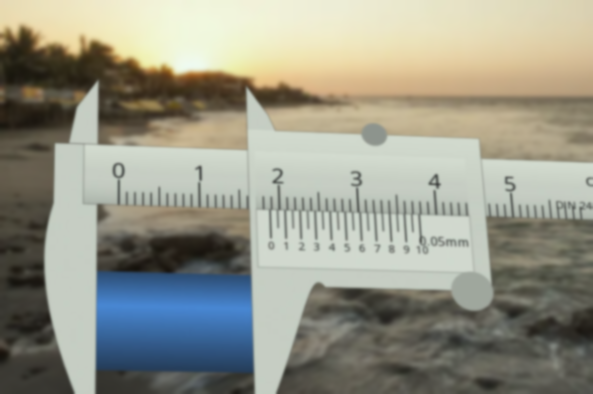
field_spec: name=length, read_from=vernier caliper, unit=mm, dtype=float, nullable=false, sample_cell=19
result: 18.8
